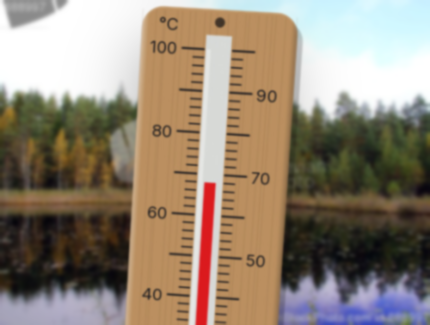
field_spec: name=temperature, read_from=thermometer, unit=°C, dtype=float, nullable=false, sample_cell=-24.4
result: 68
